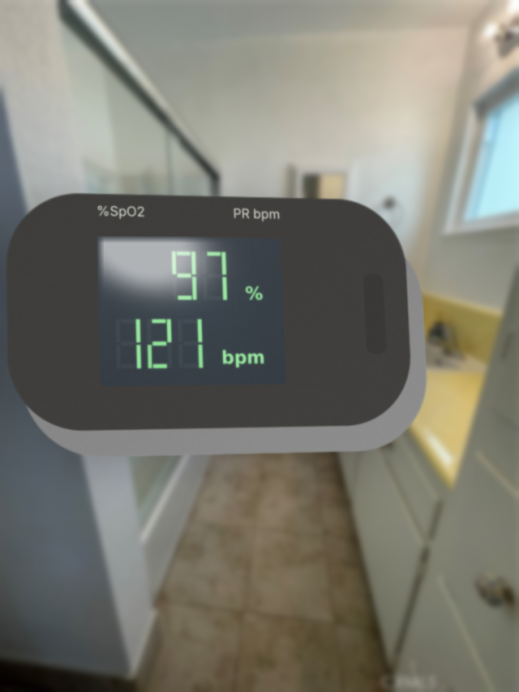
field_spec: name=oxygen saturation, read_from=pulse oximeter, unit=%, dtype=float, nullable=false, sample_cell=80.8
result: 97
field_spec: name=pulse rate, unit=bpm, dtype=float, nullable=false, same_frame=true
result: 121
